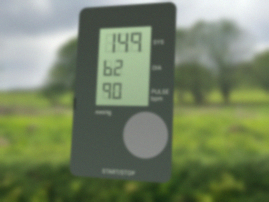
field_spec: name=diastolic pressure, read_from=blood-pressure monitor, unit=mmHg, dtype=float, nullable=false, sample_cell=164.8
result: 62
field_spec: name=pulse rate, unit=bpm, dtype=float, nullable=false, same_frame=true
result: 90
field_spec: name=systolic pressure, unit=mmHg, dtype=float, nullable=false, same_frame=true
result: 149
